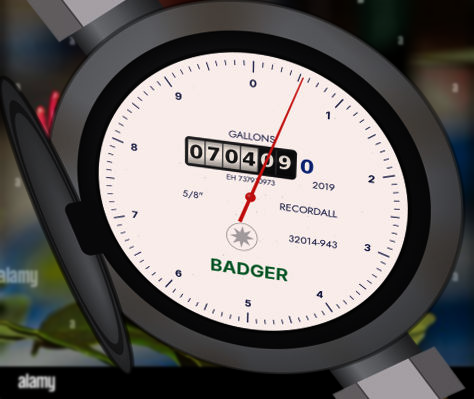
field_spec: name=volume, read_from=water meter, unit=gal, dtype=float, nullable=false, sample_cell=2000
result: 704090.5
